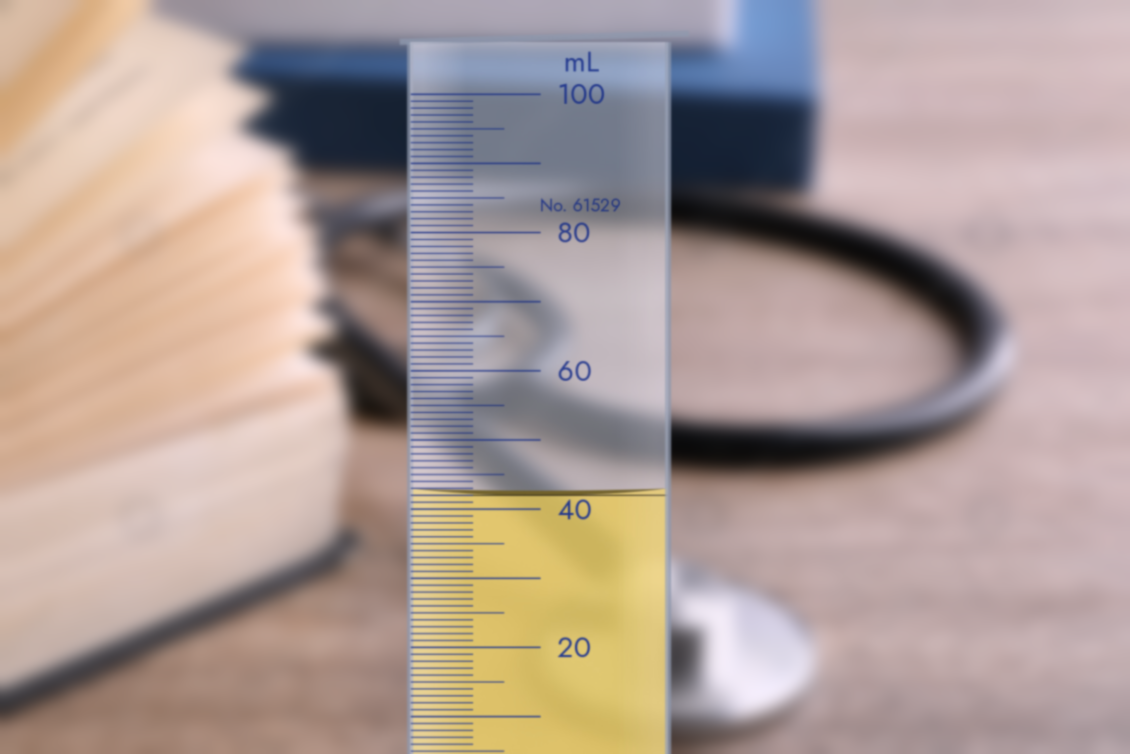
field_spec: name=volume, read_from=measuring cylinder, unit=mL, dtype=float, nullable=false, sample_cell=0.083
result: 42
